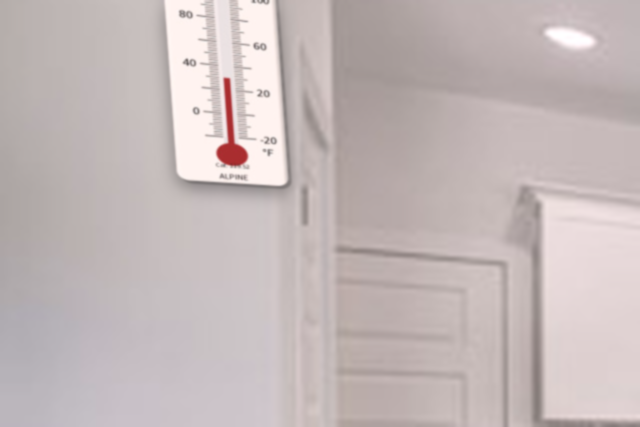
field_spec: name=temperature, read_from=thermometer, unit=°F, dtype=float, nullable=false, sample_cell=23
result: 30
